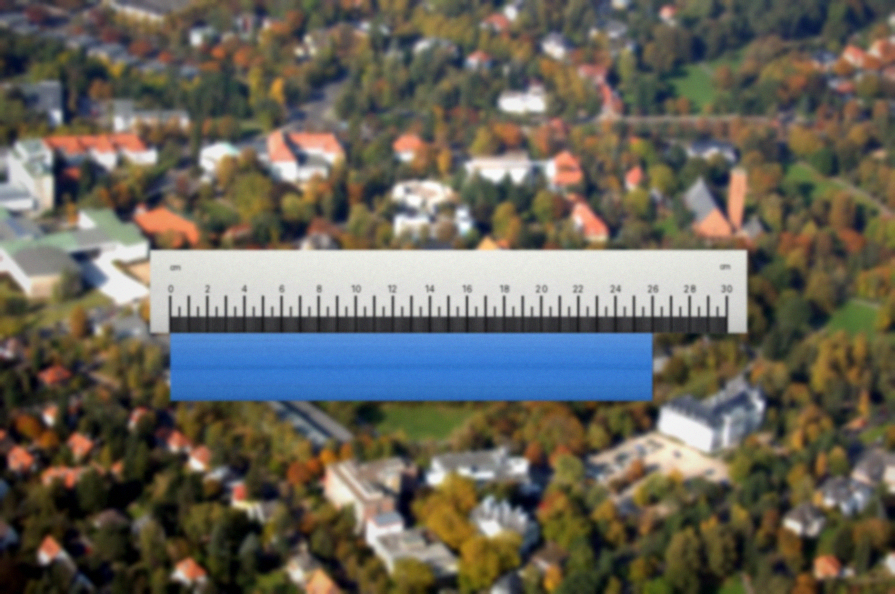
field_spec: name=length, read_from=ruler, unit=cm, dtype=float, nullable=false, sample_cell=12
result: 26
